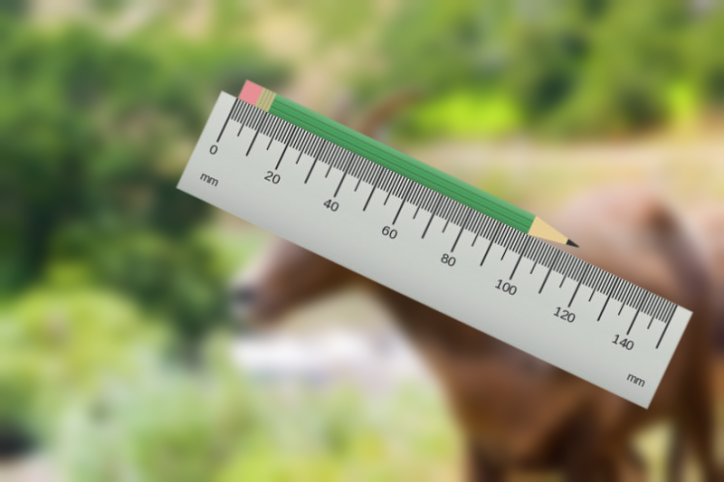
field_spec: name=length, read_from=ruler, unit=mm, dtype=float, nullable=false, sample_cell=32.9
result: 115
